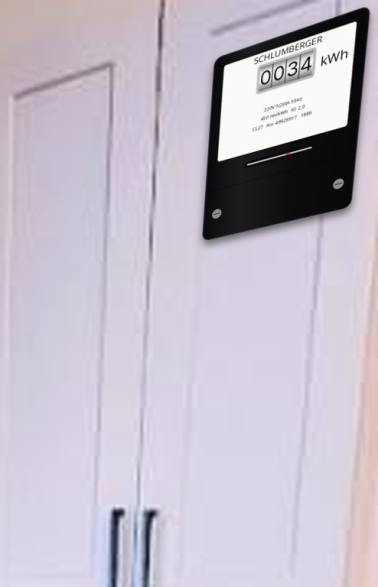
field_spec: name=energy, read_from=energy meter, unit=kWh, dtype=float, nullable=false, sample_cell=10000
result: 34
